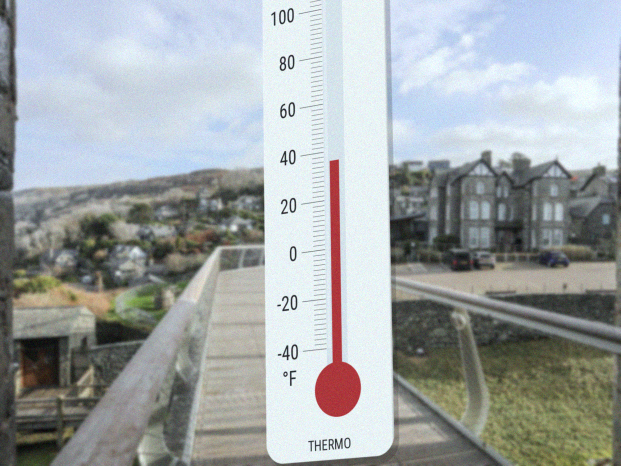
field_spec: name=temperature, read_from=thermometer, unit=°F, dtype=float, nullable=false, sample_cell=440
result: 36
